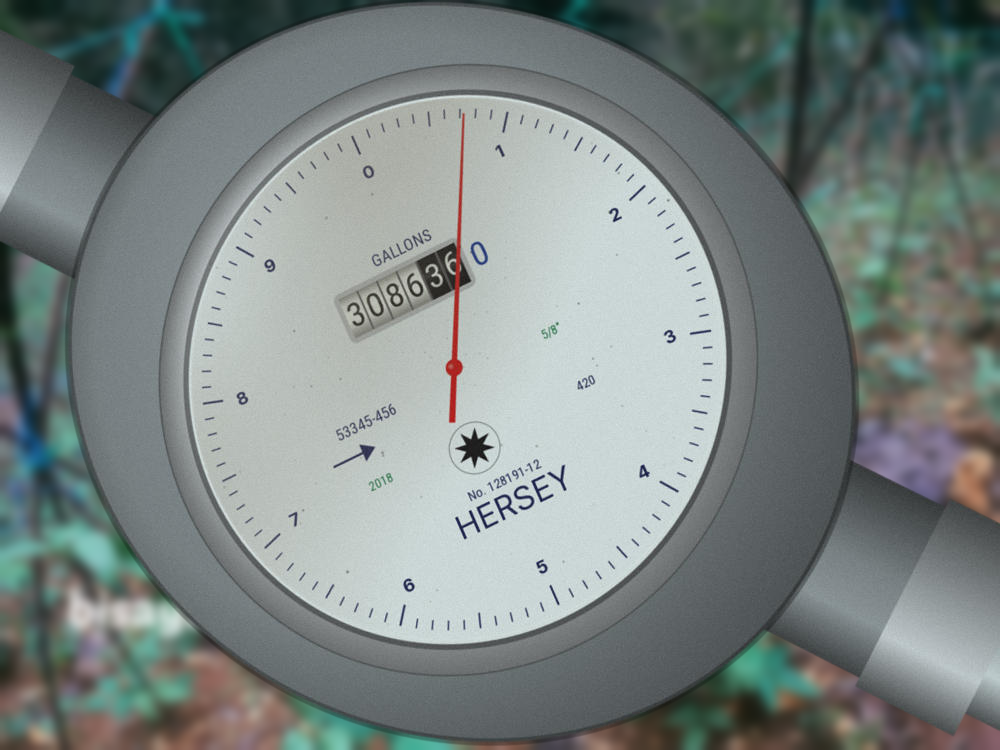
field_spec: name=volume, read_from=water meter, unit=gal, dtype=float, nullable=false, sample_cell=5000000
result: 3086360.7
